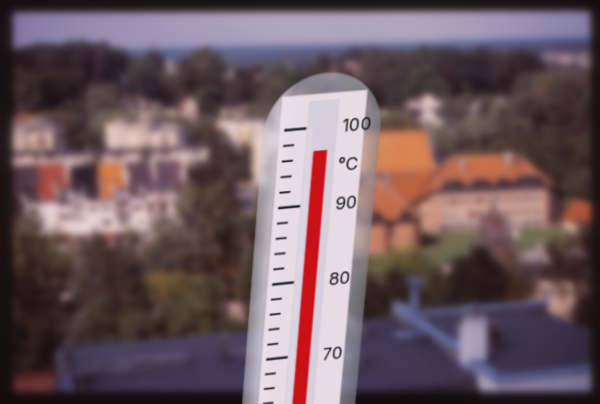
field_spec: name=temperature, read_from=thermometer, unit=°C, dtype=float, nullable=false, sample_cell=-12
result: 97
